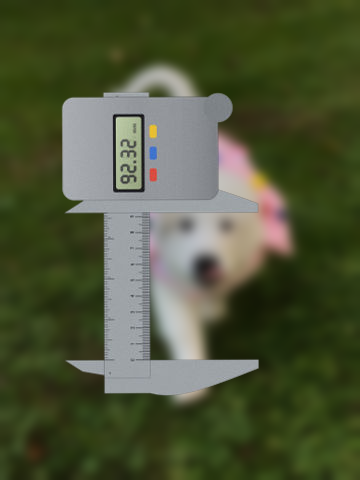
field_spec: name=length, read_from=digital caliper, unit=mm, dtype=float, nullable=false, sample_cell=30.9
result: 92.32
